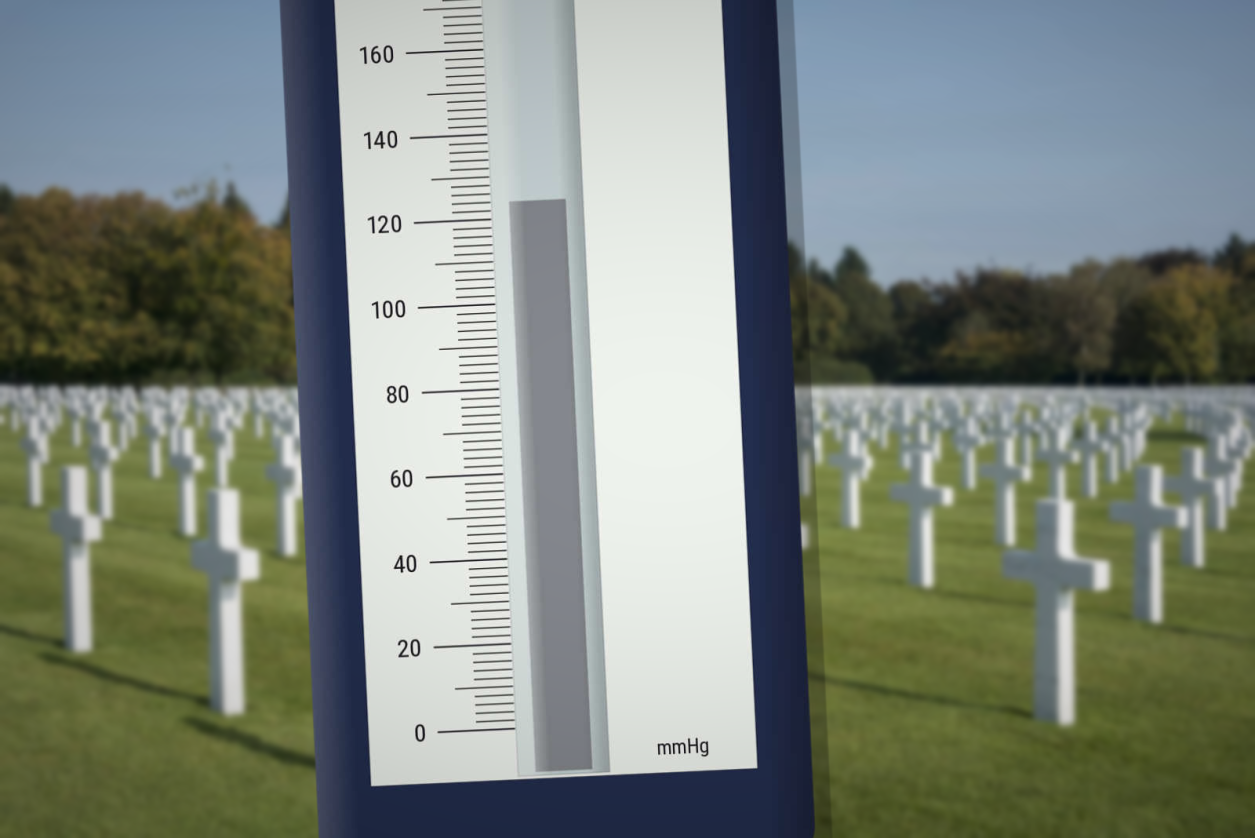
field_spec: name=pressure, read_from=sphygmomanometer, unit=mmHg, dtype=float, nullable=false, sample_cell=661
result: 124
